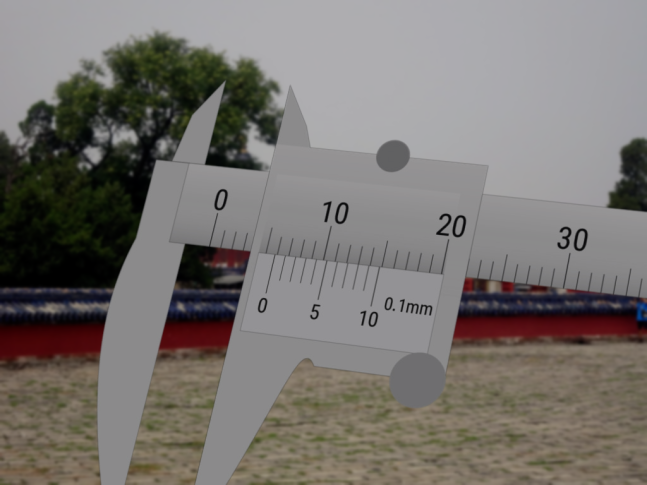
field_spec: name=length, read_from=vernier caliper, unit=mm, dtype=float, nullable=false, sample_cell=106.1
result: 5.8
